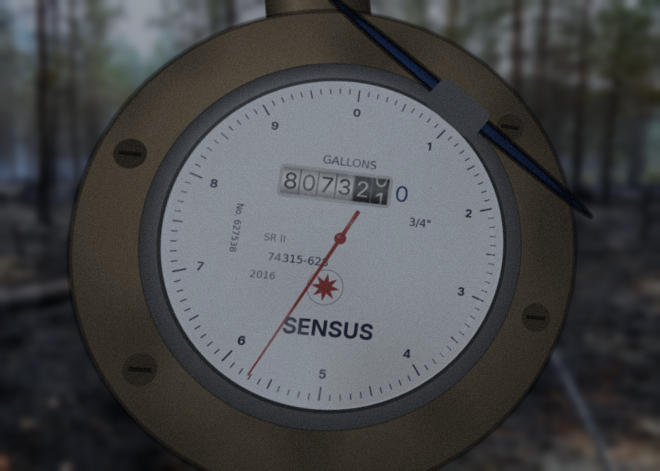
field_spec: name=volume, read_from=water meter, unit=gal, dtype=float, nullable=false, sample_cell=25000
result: 8073205.7
